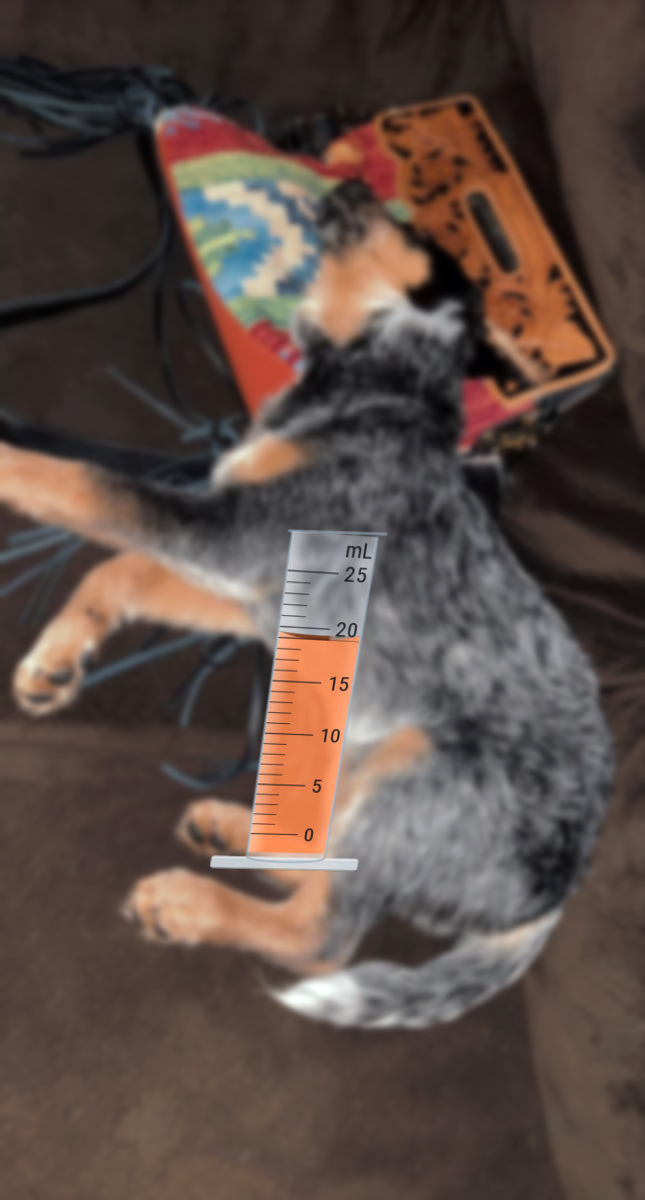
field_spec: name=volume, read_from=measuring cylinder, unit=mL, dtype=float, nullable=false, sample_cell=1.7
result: 19
